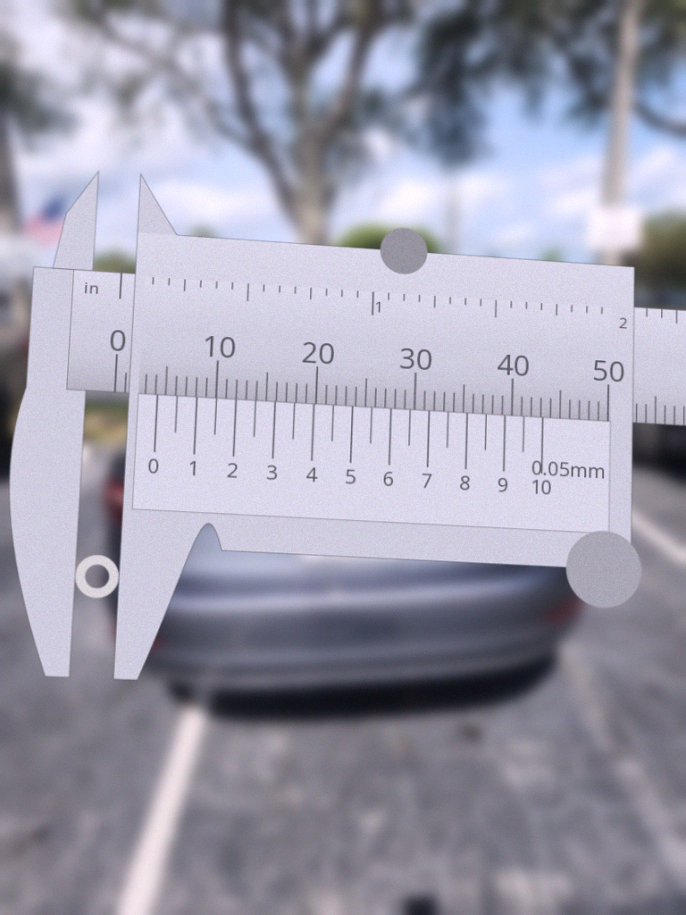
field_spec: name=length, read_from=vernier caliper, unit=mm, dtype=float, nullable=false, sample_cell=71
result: 4.2
